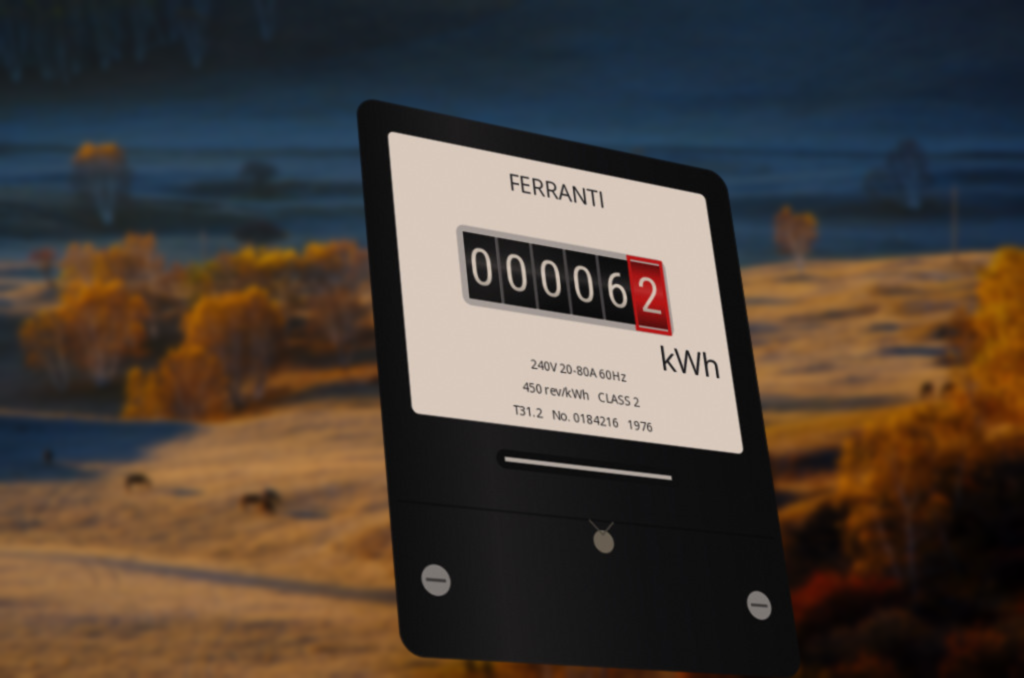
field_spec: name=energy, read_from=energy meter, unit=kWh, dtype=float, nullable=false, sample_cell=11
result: 6.2
